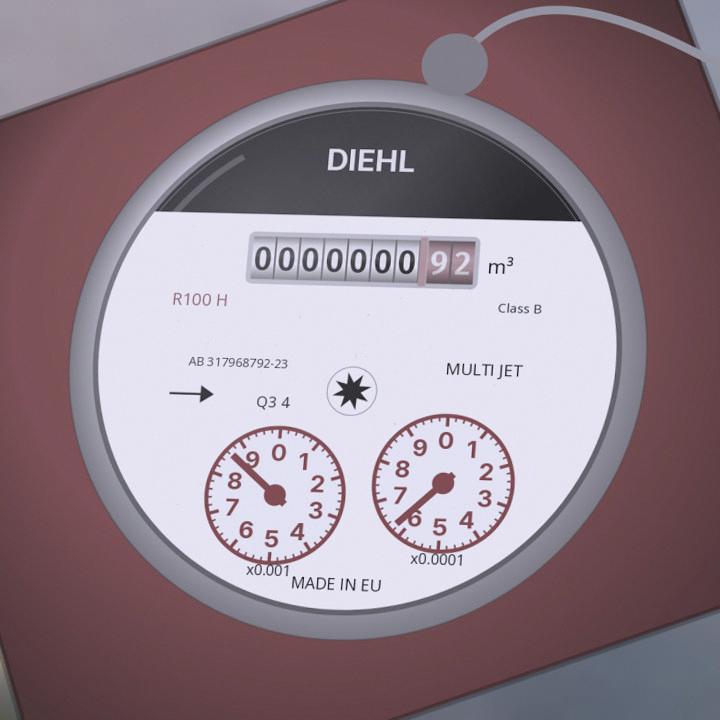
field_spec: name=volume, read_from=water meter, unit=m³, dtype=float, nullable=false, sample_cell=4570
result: 0.9286
